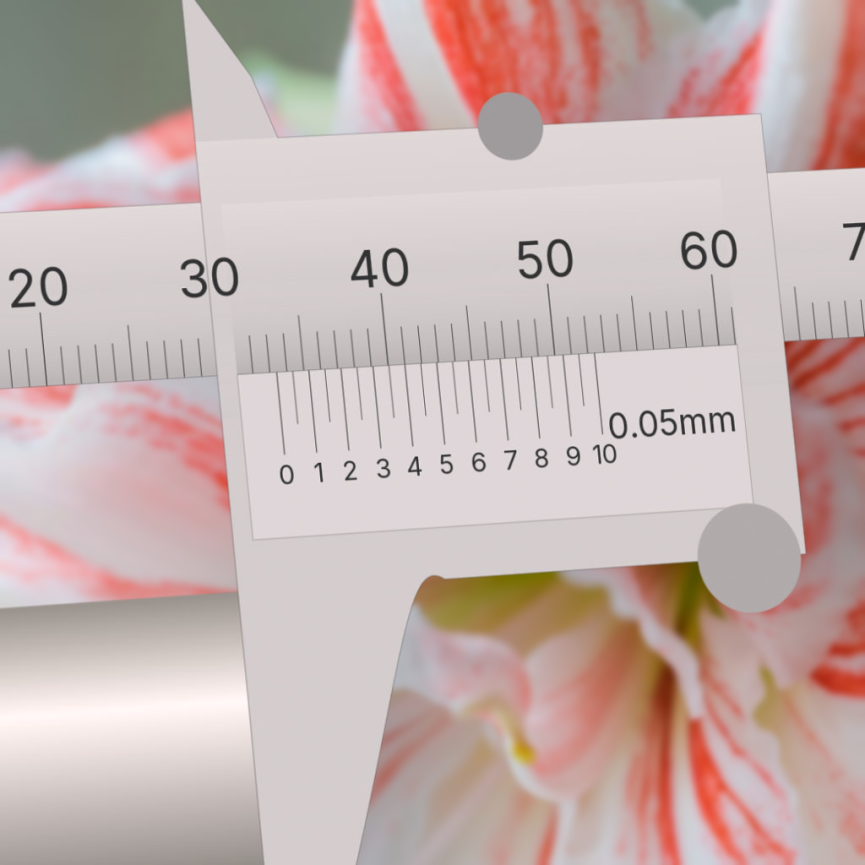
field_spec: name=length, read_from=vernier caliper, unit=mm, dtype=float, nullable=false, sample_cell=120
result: 33.4
